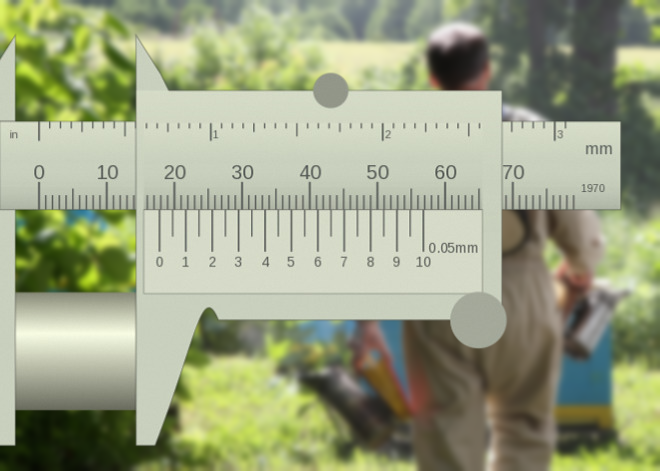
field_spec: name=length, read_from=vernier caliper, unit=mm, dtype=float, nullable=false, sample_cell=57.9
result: 17.8
